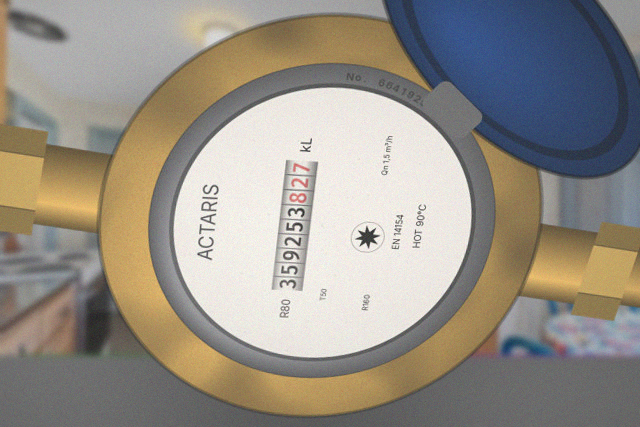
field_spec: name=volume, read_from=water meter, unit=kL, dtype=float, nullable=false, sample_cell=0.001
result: 359253.827
